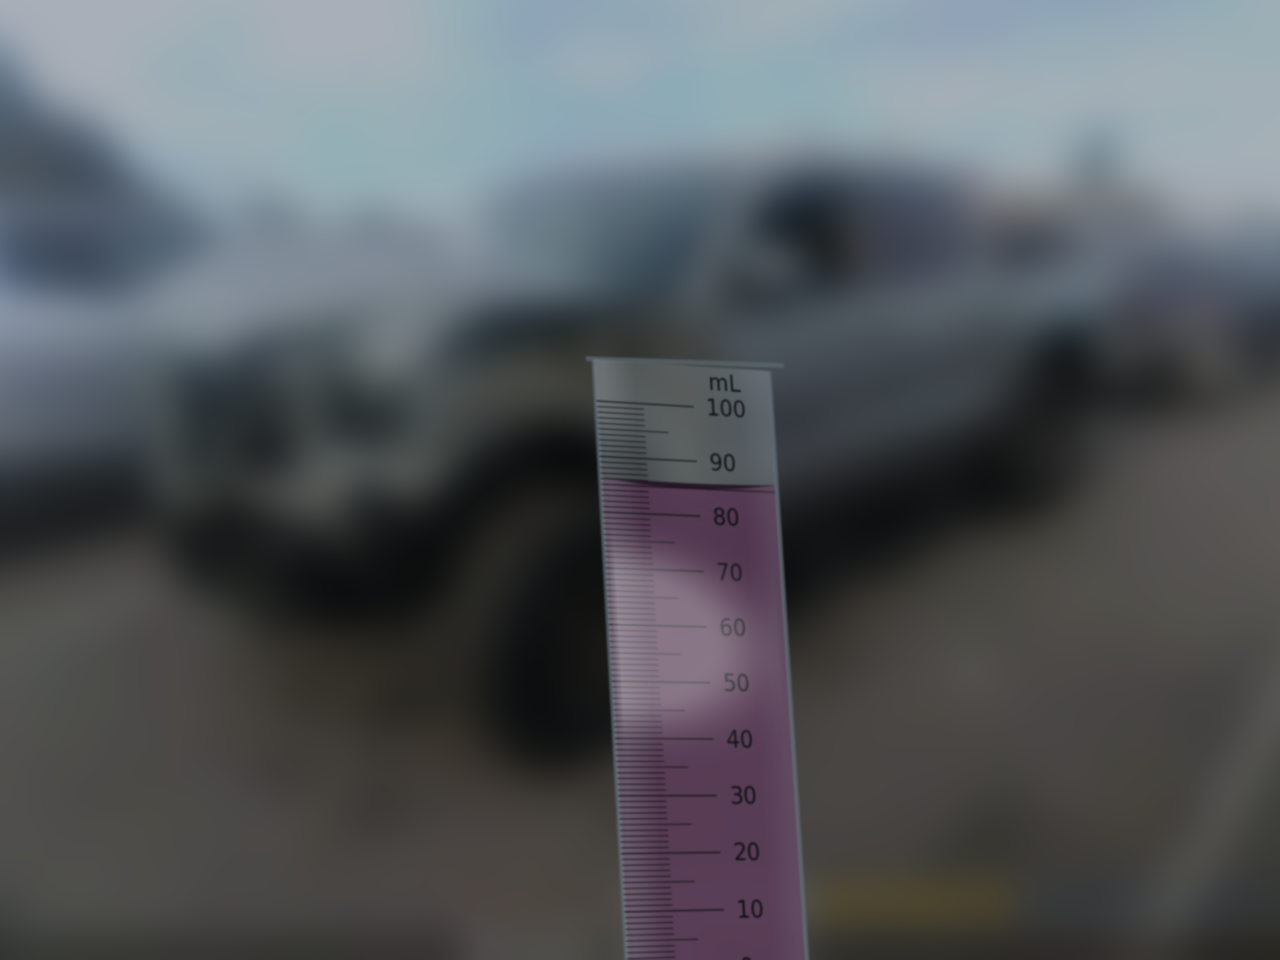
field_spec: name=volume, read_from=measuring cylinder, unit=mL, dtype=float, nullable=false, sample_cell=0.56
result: 85
